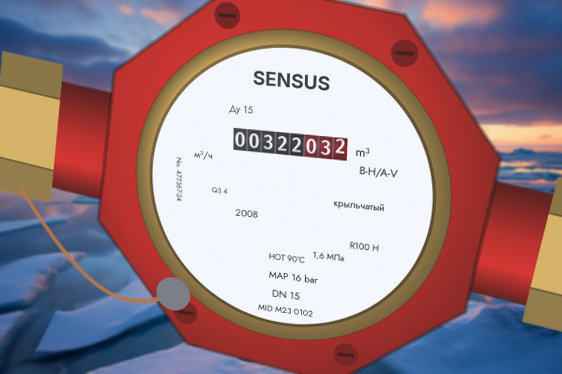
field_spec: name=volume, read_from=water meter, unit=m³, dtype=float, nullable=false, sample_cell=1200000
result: 322.032
